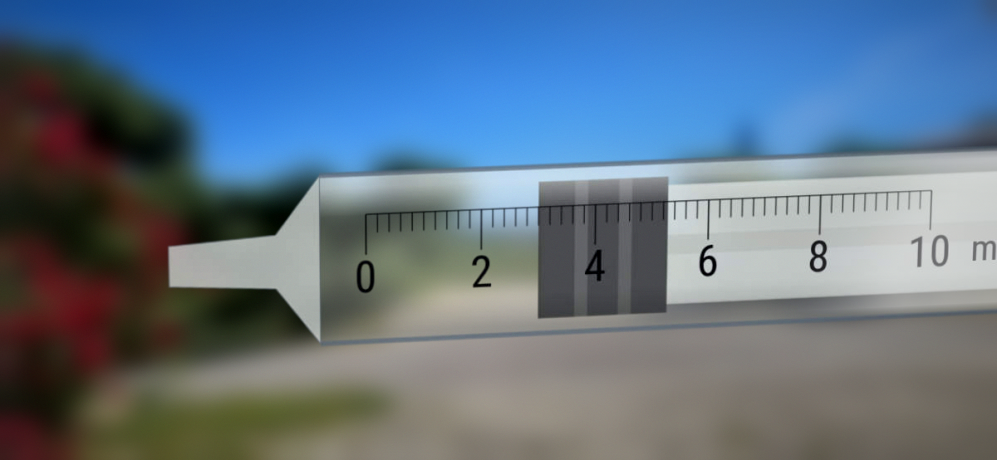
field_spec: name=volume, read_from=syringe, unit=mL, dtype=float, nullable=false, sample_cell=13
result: 3
